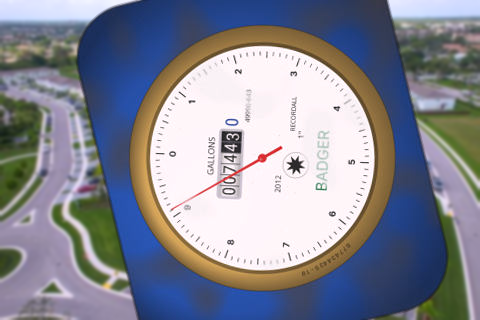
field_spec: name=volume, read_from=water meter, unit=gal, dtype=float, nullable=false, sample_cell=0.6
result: 74429.1
